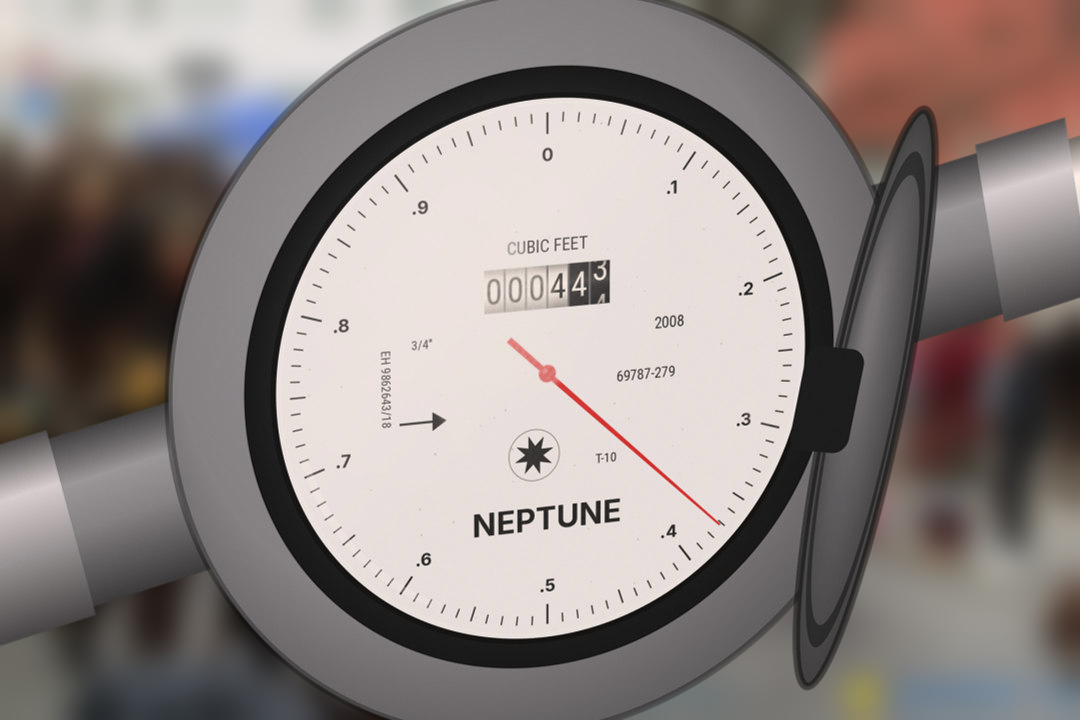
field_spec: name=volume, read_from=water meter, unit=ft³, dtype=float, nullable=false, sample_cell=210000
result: 443.37
